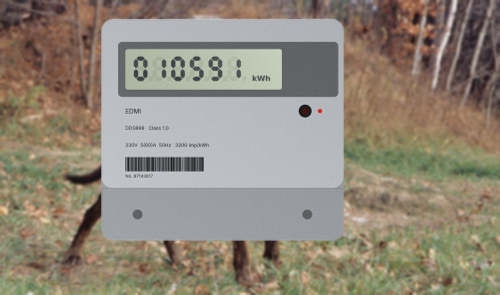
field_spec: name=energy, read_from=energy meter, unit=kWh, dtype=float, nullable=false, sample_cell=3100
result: 10591
